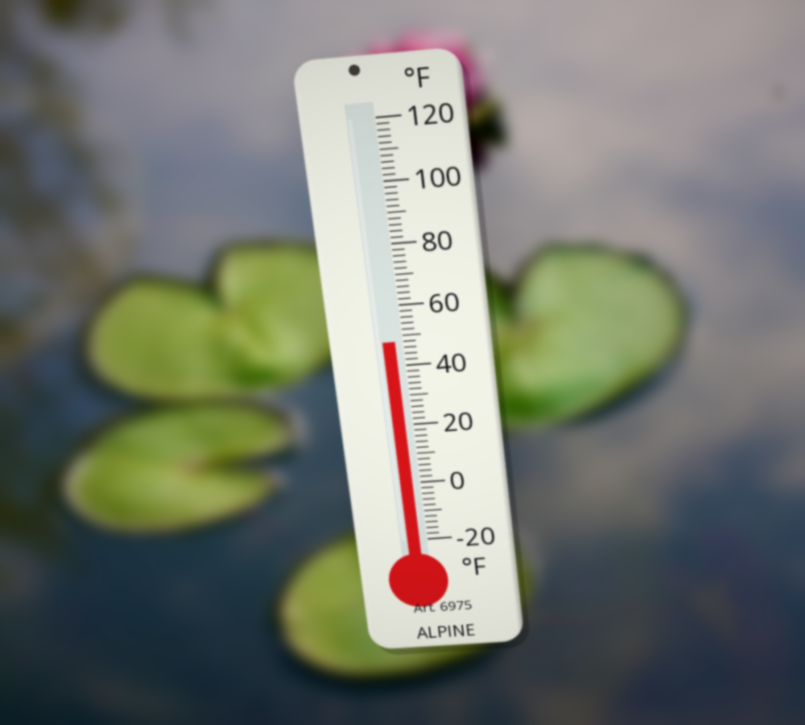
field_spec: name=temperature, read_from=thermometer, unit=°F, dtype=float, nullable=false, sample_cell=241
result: 48
